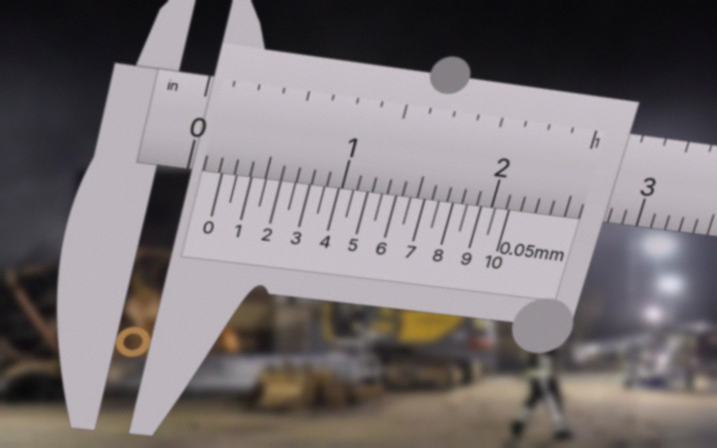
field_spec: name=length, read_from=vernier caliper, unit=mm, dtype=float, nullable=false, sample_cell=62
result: 2.2
